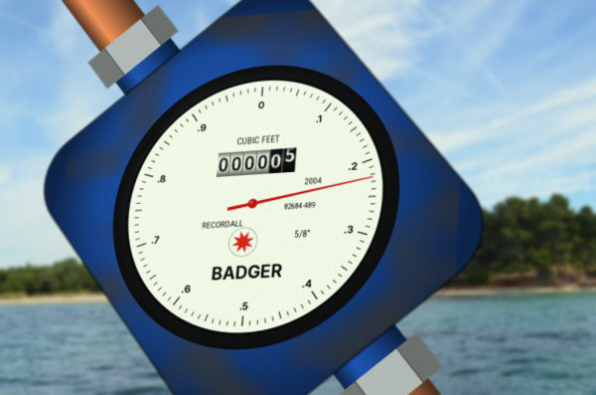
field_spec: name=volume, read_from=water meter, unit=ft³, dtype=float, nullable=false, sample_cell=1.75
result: 5.22
